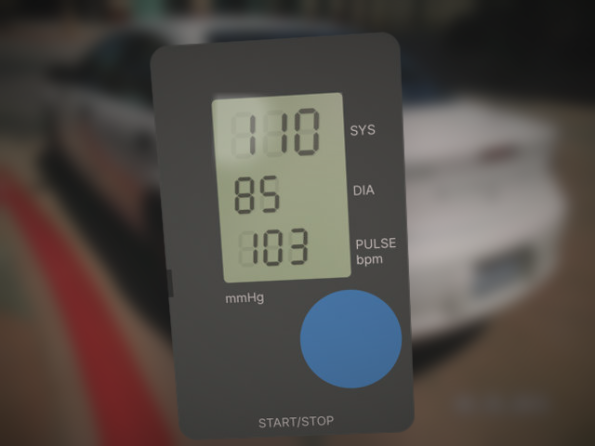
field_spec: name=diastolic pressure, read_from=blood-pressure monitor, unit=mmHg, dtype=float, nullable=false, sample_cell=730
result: 85
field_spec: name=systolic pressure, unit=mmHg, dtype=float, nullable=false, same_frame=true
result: 110
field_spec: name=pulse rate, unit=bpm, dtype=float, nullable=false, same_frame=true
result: 103
